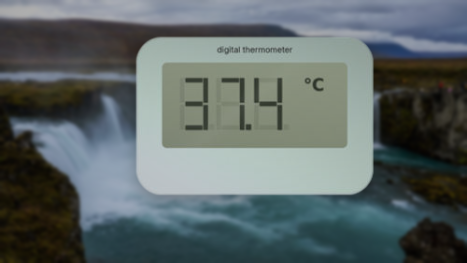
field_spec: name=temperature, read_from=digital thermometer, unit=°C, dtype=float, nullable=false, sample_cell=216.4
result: 37.4
